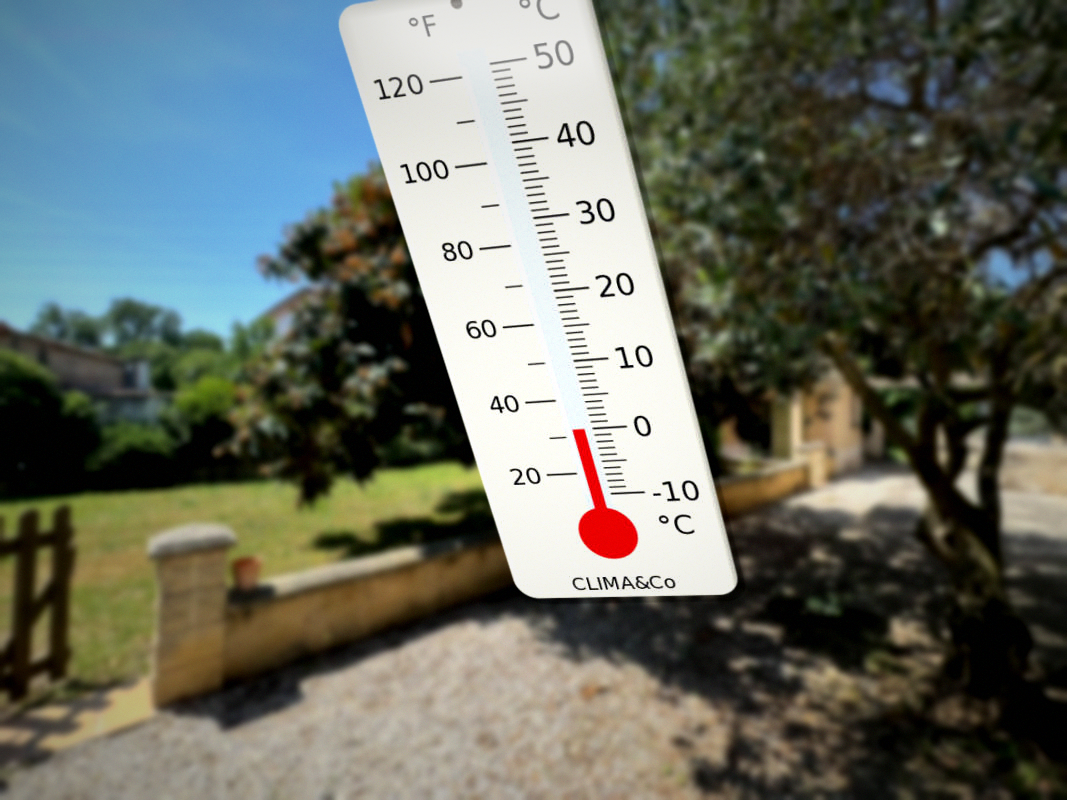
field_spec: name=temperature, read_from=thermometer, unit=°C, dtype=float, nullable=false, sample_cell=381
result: 0
